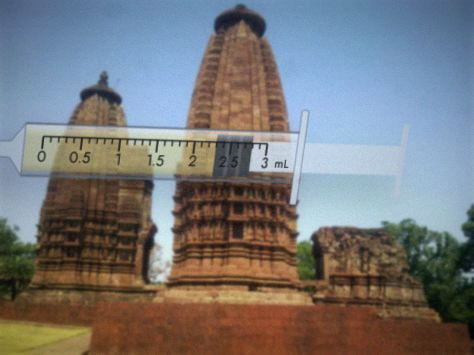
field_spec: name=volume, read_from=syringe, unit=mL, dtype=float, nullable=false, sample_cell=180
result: 2.3
